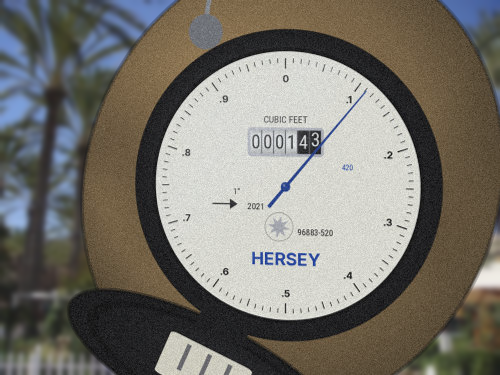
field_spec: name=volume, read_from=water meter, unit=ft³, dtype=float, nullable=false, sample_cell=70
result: 143.11
